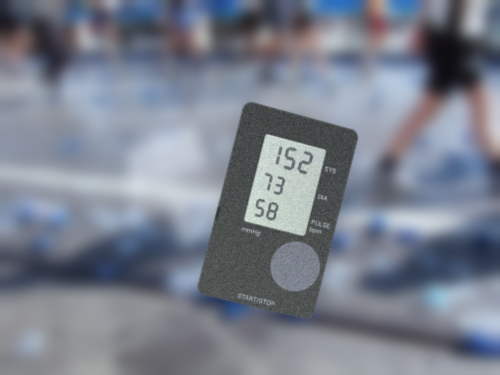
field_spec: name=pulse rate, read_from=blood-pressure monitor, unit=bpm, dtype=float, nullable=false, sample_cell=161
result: 58
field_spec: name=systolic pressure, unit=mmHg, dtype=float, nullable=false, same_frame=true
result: 152
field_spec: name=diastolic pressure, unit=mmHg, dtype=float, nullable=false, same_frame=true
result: 73
